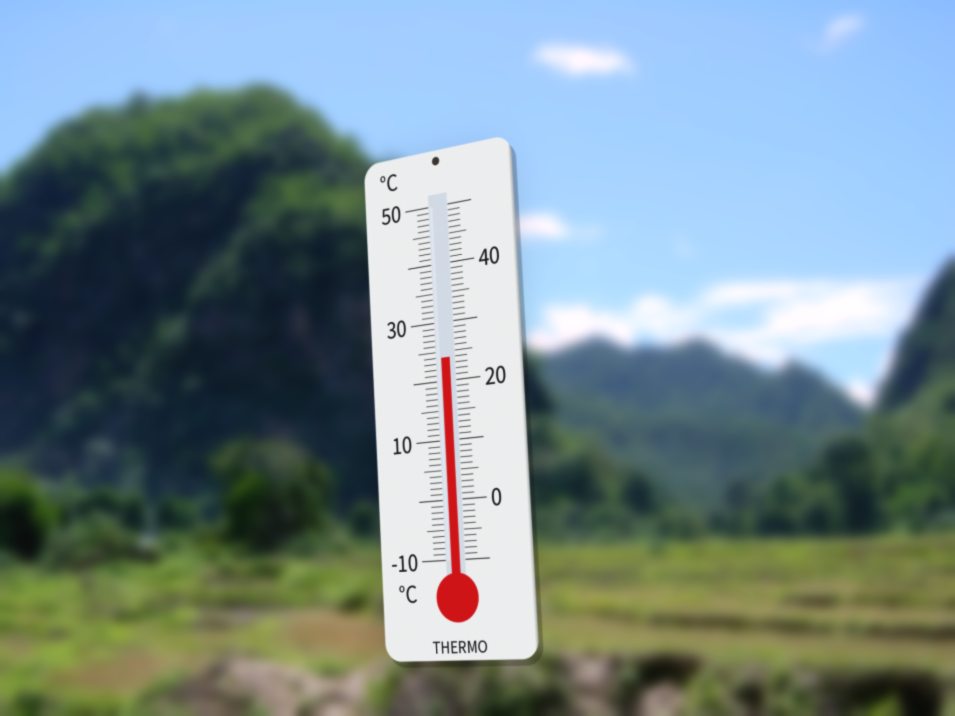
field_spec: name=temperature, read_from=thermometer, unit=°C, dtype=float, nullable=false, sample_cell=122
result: 24
